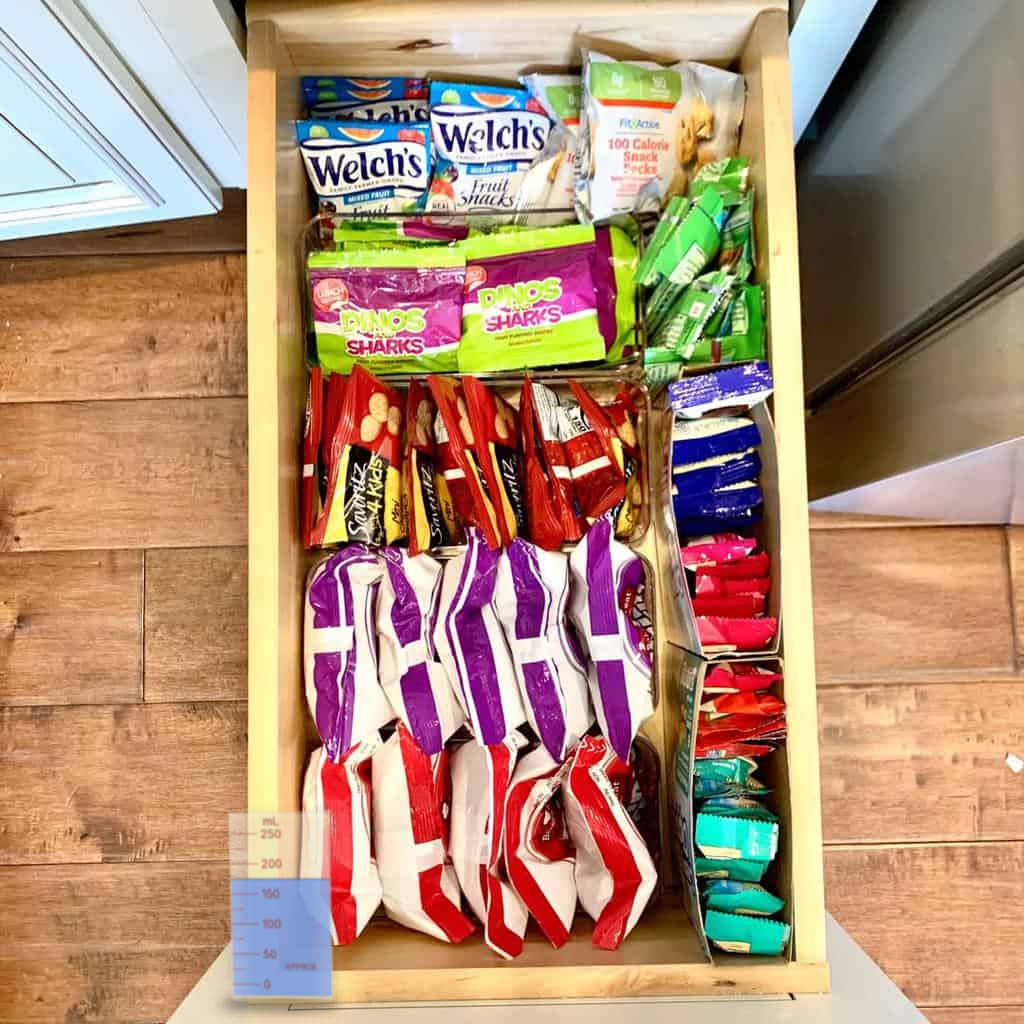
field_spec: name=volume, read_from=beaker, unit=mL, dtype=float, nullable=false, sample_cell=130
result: 175
